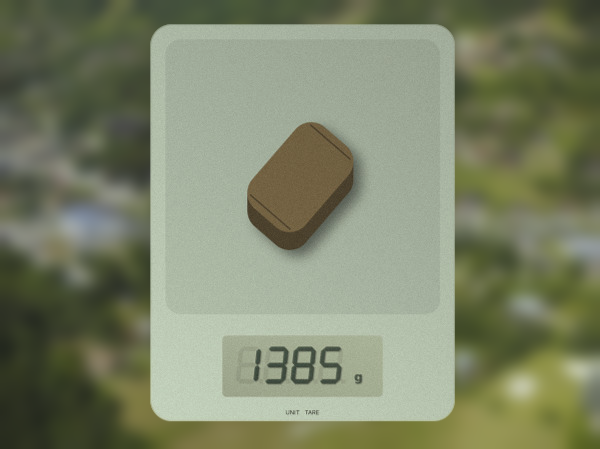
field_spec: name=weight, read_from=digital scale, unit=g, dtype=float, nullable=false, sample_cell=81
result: 1385
